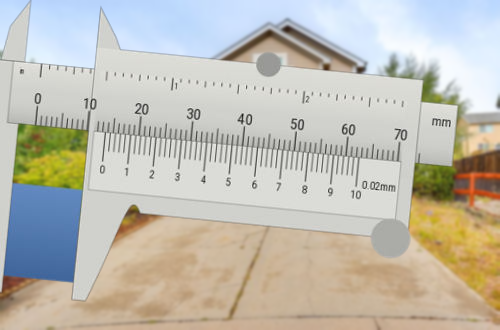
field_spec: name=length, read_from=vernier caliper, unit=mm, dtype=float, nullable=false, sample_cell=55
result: 13.5
